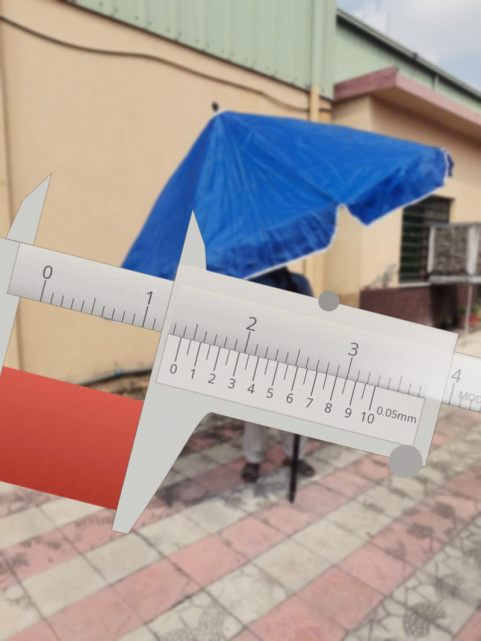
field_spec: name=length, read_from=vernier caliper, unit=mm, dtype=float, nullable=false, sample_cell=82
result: 13.8
